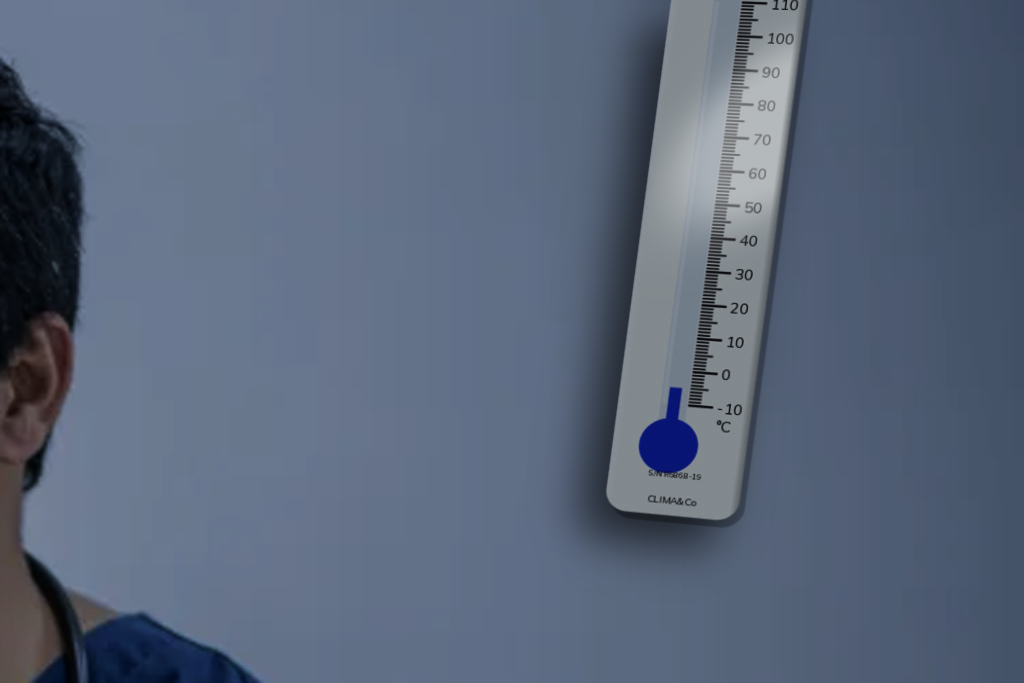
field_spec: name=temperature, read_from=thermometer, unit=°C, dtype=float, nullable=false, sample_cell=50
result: -5
